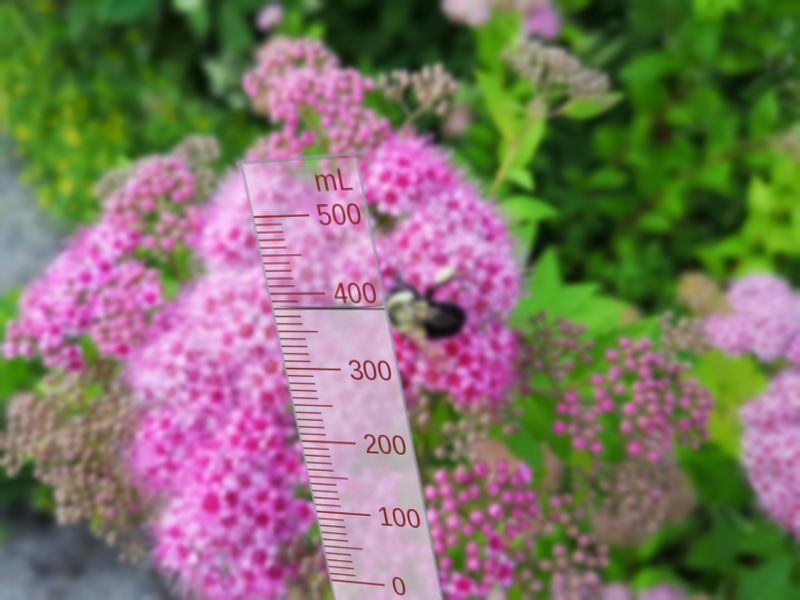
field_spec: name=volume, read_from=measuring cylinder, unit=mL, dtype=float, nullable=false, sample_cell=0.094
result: 380
